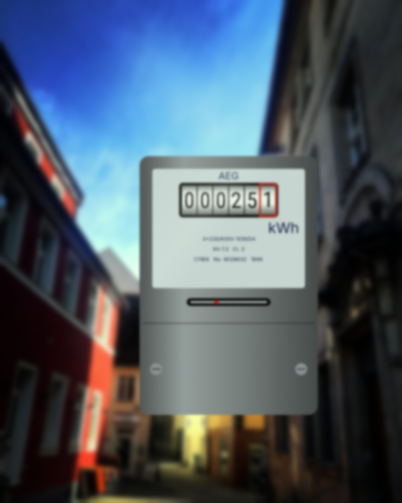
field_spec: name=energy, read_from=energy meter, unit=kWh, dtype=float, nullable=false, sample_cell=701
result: 25.1
